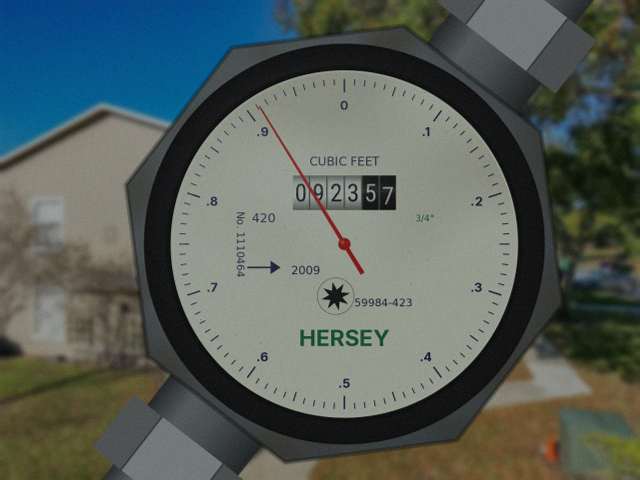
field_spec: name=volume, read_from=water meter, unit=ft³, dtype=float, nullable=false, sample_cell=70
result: 92356.91
